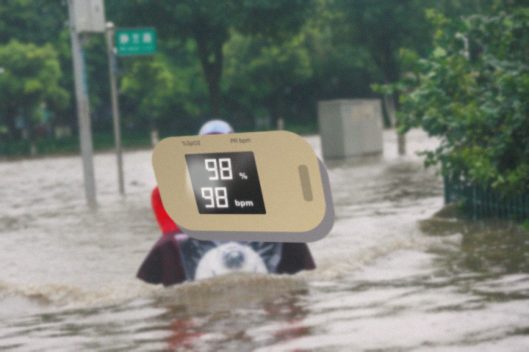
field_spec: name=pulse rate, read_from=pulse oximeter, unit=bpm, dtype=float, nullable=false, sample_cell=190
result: 98
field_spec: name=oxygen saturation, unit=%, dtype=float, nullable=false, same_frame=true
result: 98
